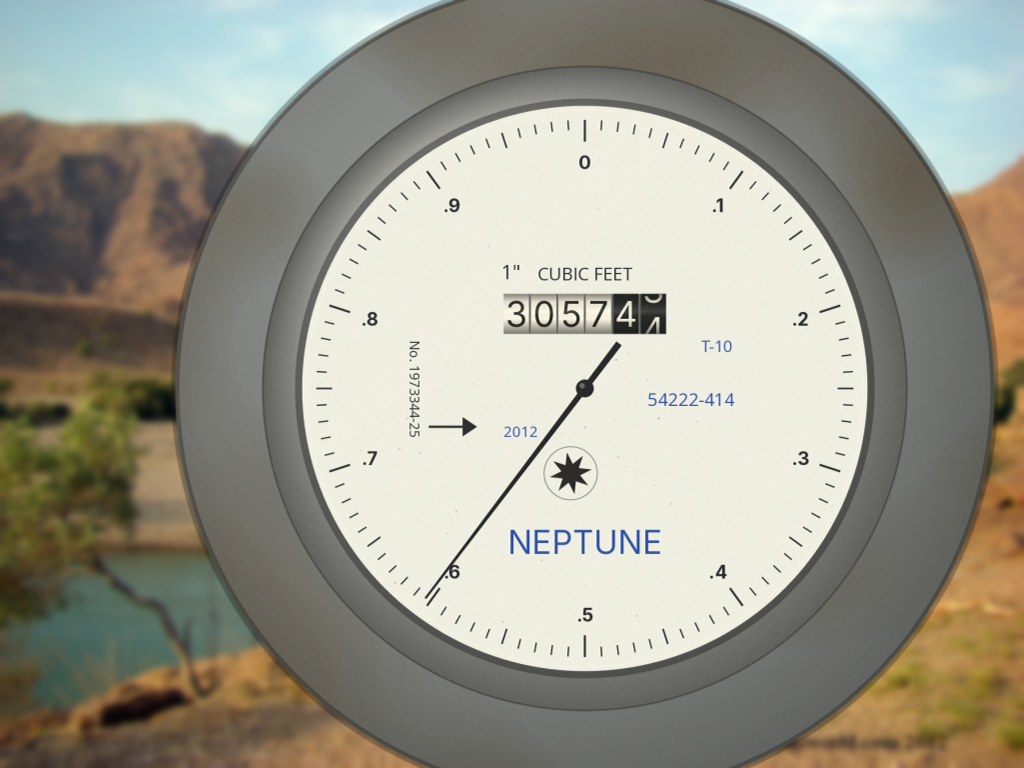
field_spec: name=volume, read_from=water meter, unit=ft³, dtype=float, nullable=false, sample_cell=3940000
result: 305743.60
